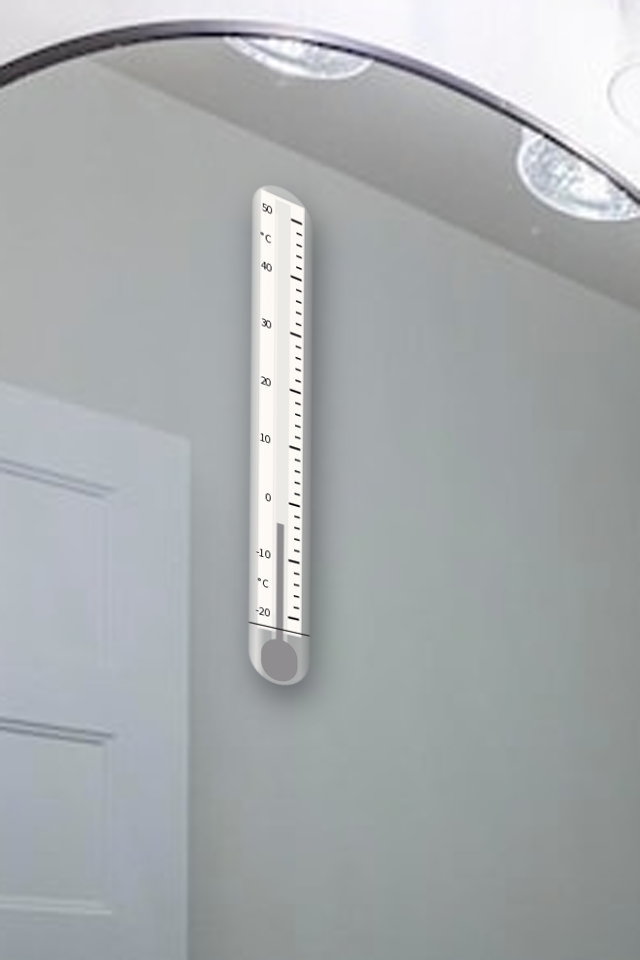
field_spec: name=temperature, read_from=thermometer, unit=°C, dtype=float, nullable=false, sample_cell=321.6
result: -4
